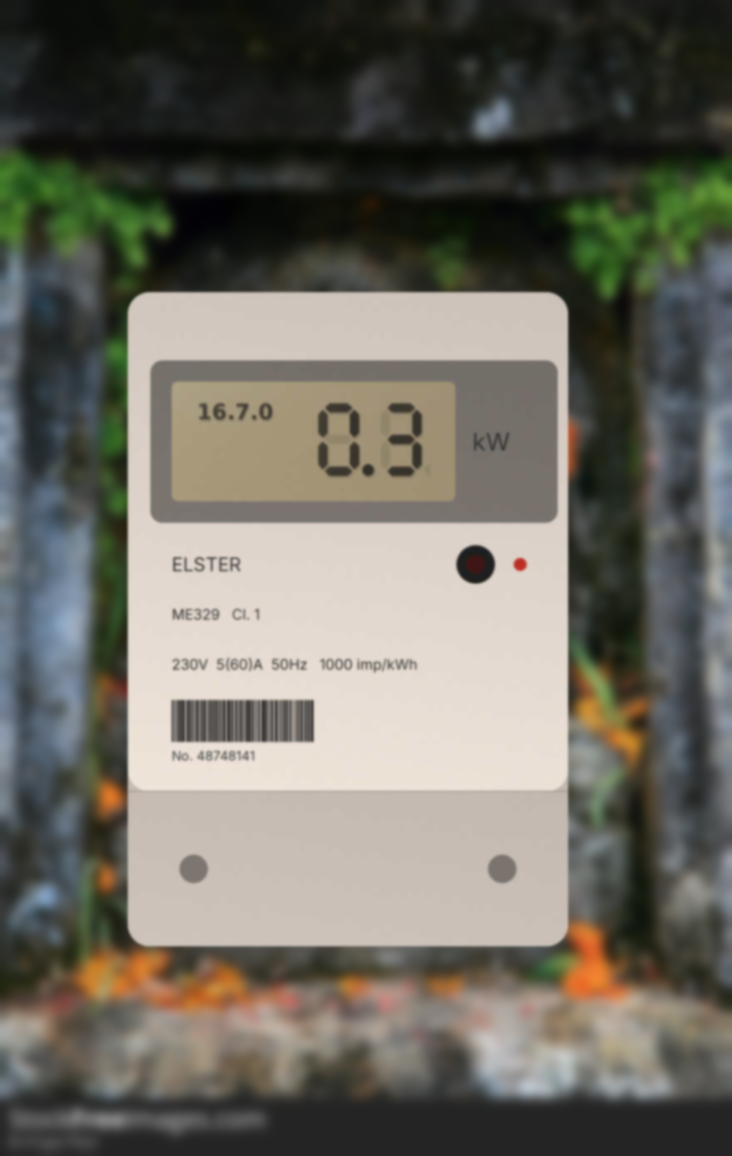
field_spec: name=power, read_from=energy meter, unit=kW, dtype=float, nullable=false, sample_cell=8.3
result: 0.3
